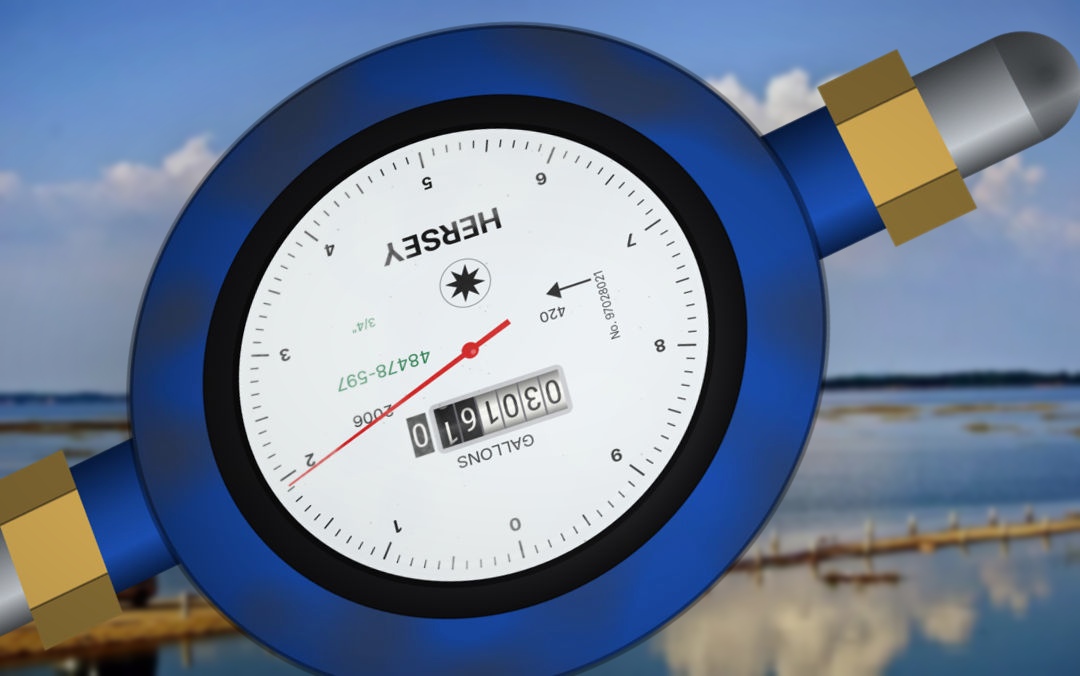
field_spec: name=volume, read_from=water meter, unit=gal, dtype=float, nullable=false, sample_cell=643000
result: 301611.9
